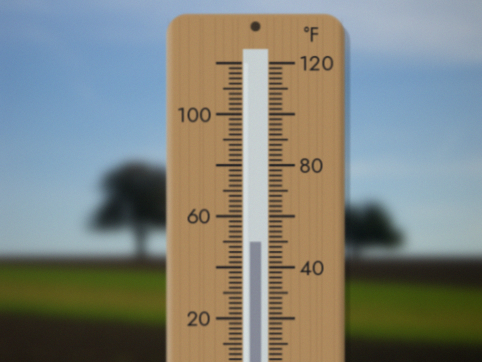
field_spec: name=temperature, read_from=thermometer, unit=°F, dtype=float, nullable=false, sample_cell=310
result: 50
